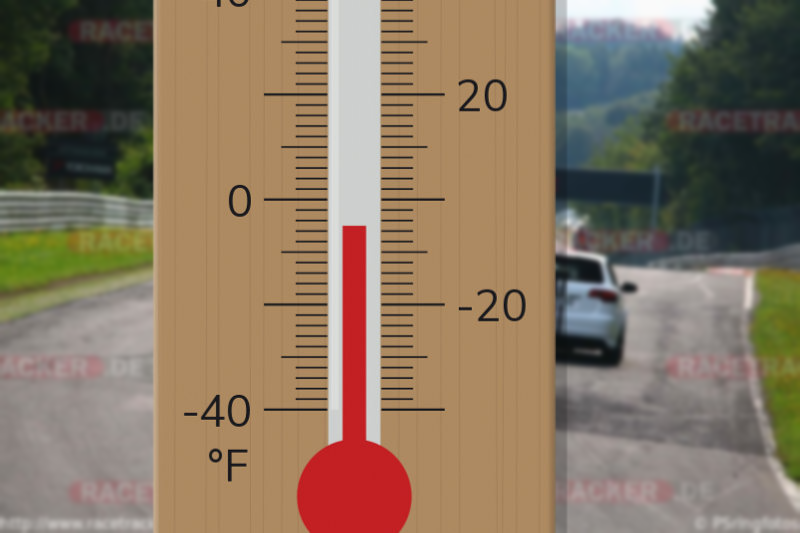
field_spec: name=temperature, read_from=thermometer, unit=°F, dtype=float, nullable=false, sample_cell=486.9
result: -5
